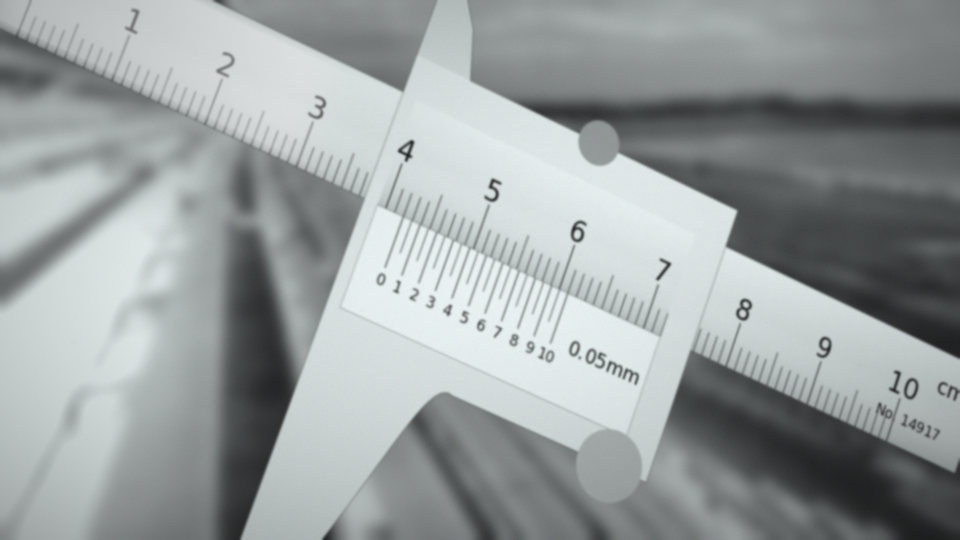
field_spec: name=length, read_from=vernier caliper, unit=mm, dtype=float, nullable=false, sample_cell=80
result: 42.0
